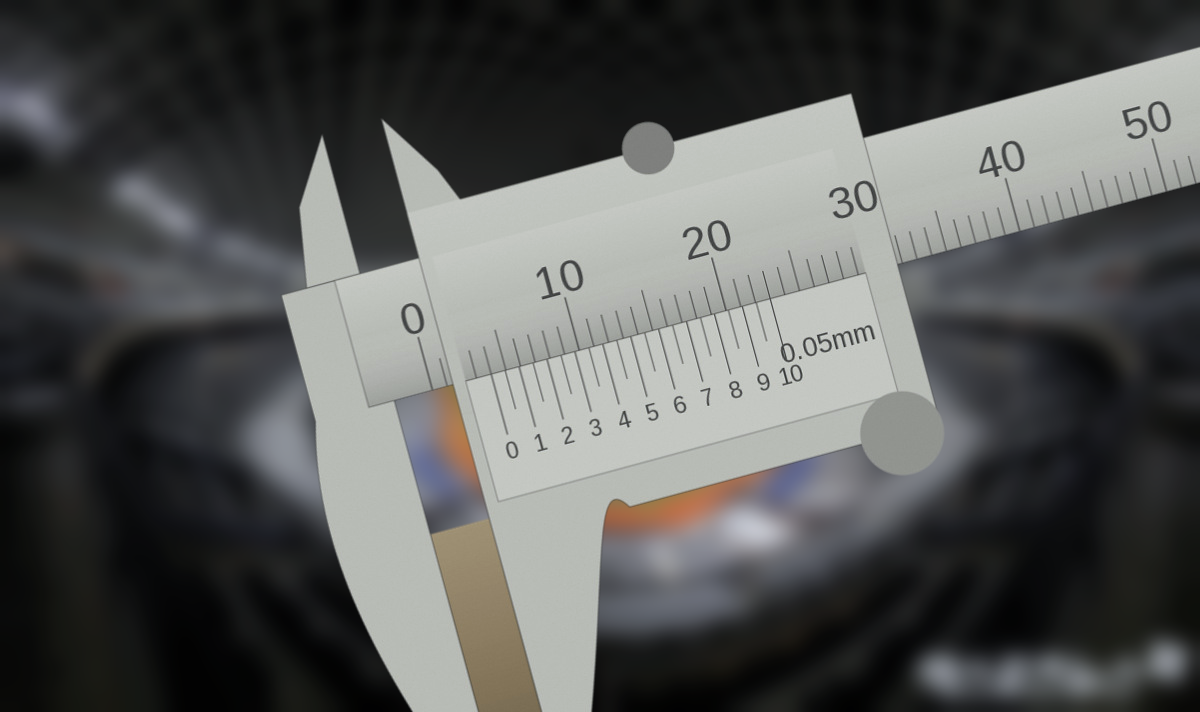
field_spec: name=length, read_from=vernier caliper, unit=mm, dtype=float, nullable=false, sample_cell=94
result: 4.0
